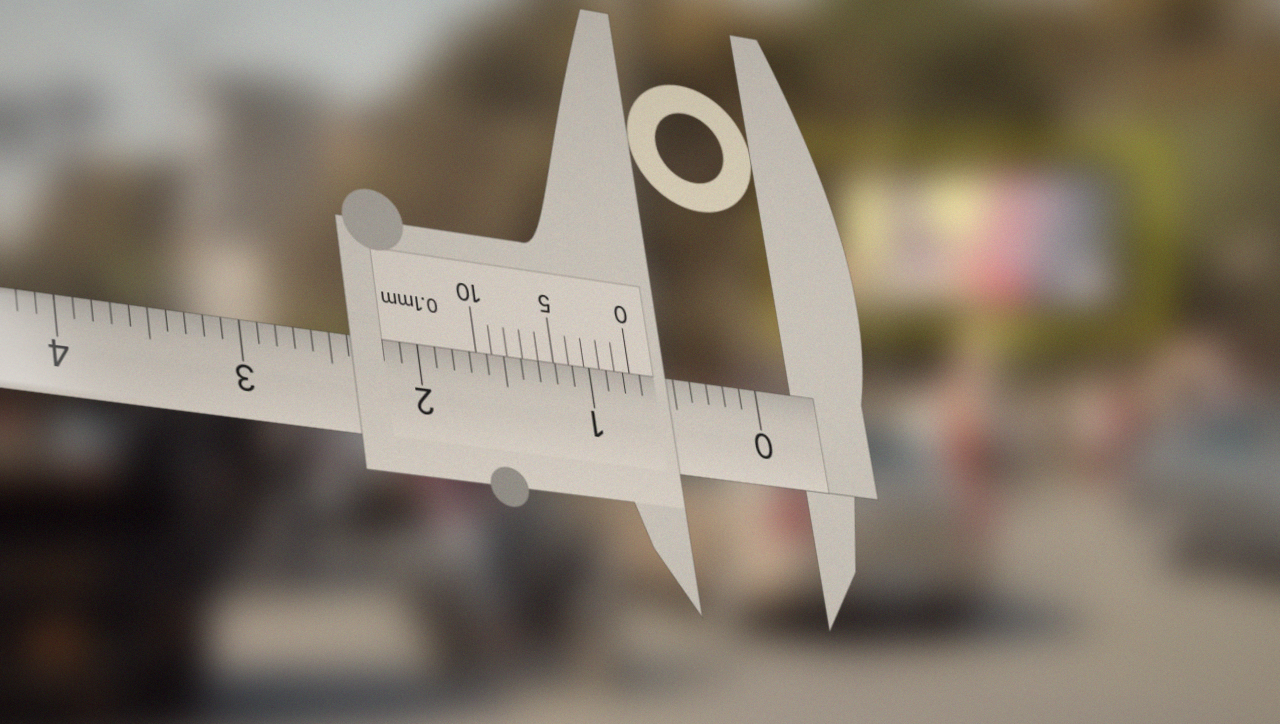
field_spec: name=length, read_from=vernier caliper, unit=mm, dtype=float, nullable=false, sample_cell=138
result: 7.6
